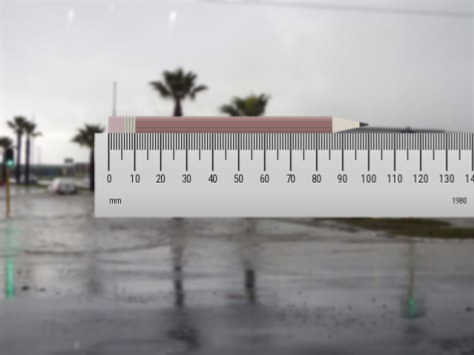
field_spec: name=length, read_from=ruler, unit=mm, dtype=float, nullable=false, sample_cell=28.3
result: 100
